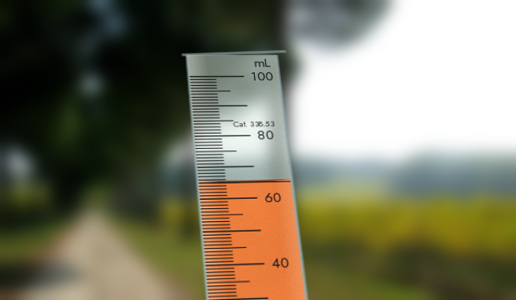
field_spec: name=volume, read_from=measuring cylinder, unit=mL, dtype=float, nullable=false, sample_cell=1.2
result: 65
